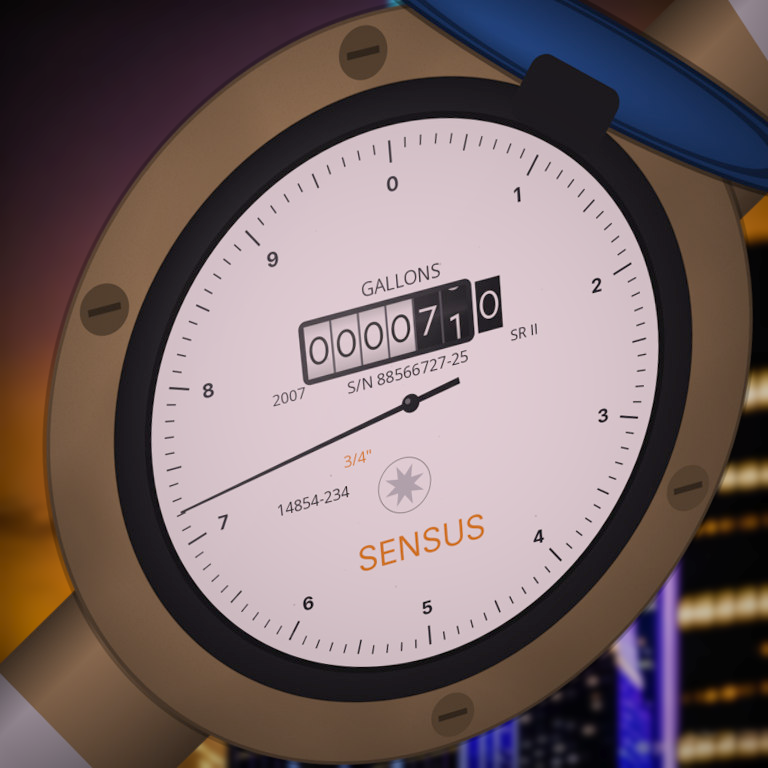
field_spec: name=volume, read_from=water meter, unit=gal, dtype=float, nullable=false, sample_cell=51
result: 707.2
